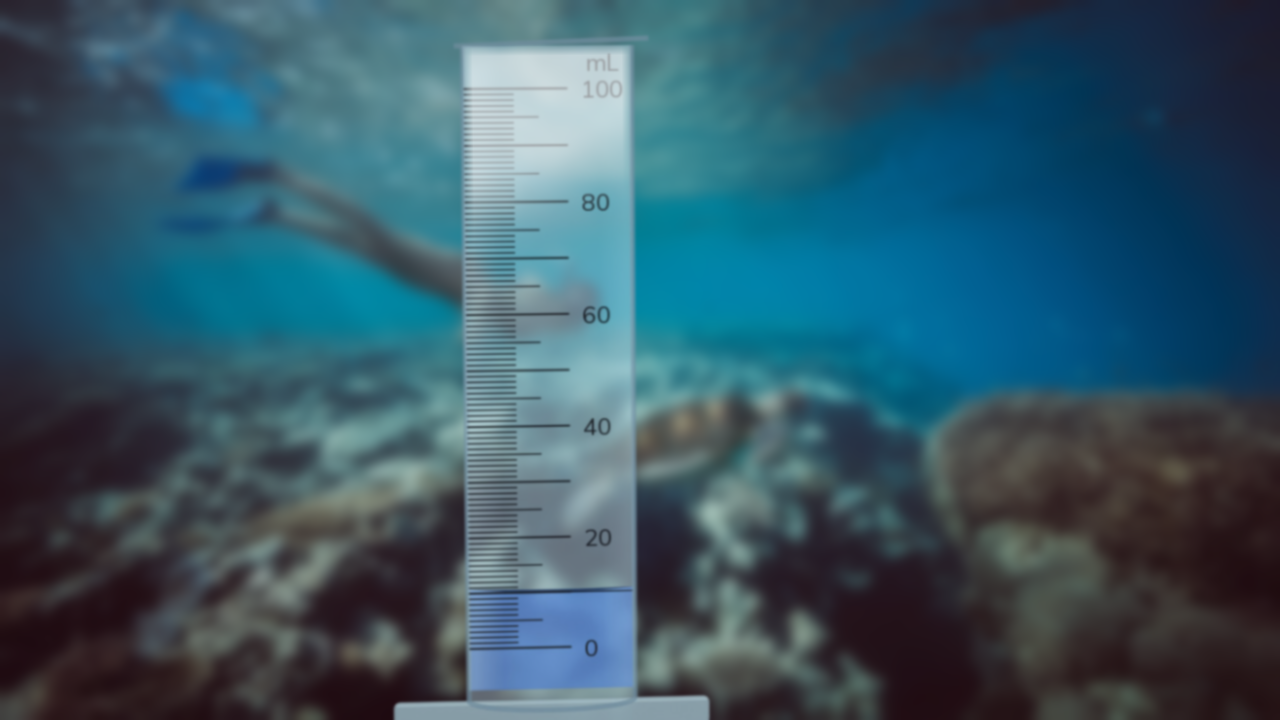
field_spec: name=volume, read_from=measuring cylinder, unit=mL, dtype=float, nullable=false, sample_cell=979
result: 10
